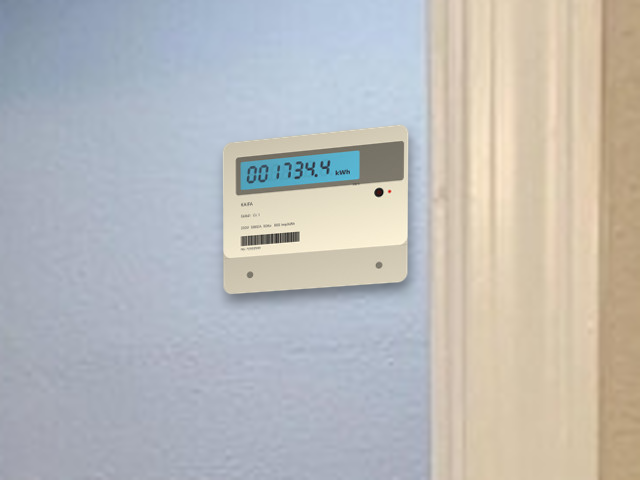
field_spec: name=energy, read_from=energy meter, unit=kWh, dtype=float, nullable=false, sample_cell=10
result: 1734.4
